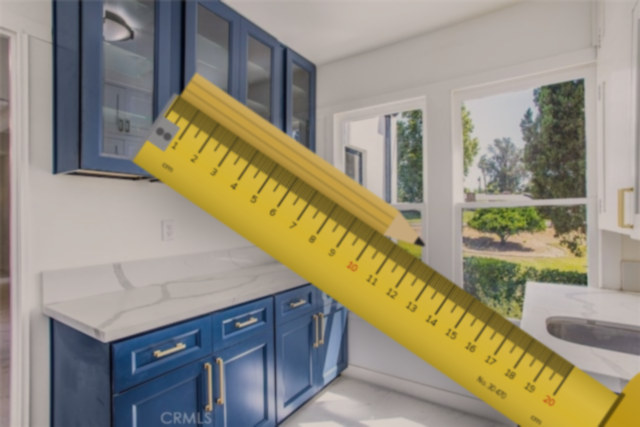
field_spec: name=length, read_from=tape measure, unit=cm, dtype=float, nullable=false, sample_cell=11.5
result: 12
